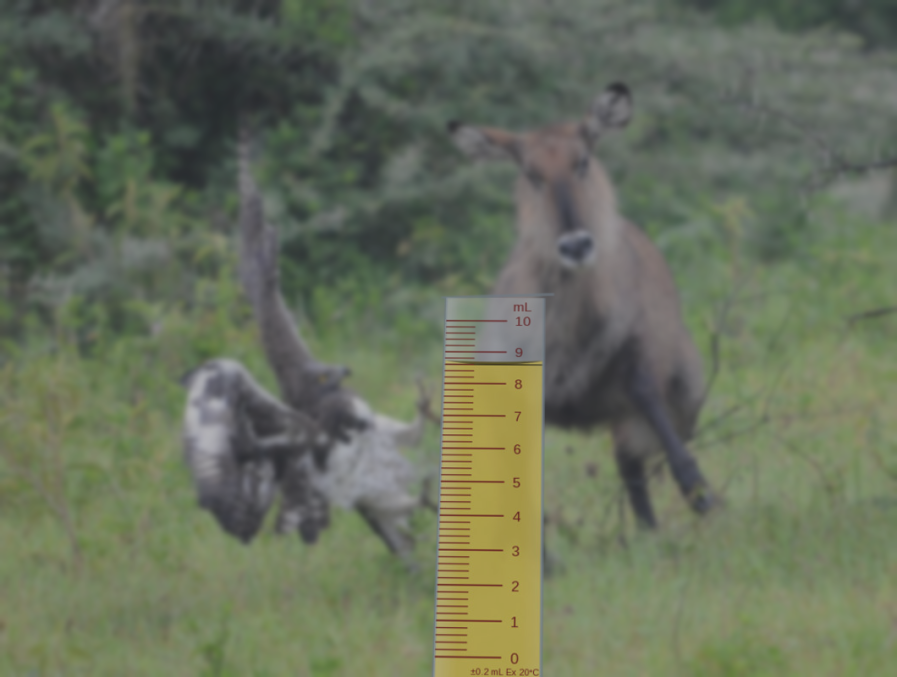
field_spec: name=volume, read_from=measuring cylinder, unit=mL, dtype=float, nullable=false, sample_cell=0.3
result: 8.6
